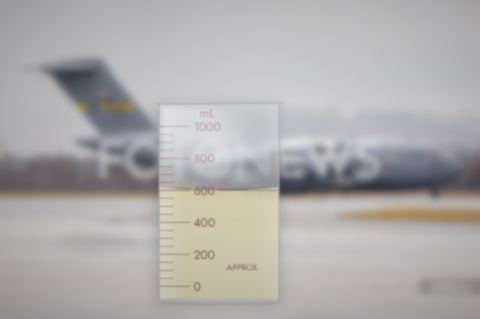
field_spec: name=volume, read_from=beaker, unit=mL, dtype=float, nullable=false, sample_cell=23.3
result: 600
